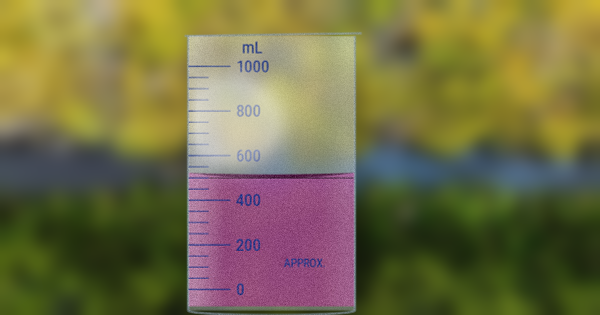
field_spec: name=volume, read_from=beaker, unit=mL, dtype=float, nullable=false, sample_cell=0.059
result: 500
